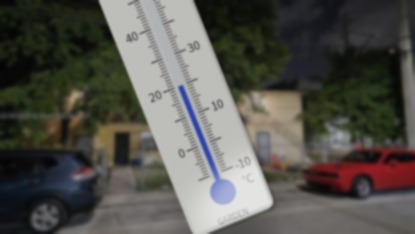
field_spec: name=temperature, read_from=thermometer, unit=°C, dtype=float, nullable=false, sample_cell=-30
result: 20
